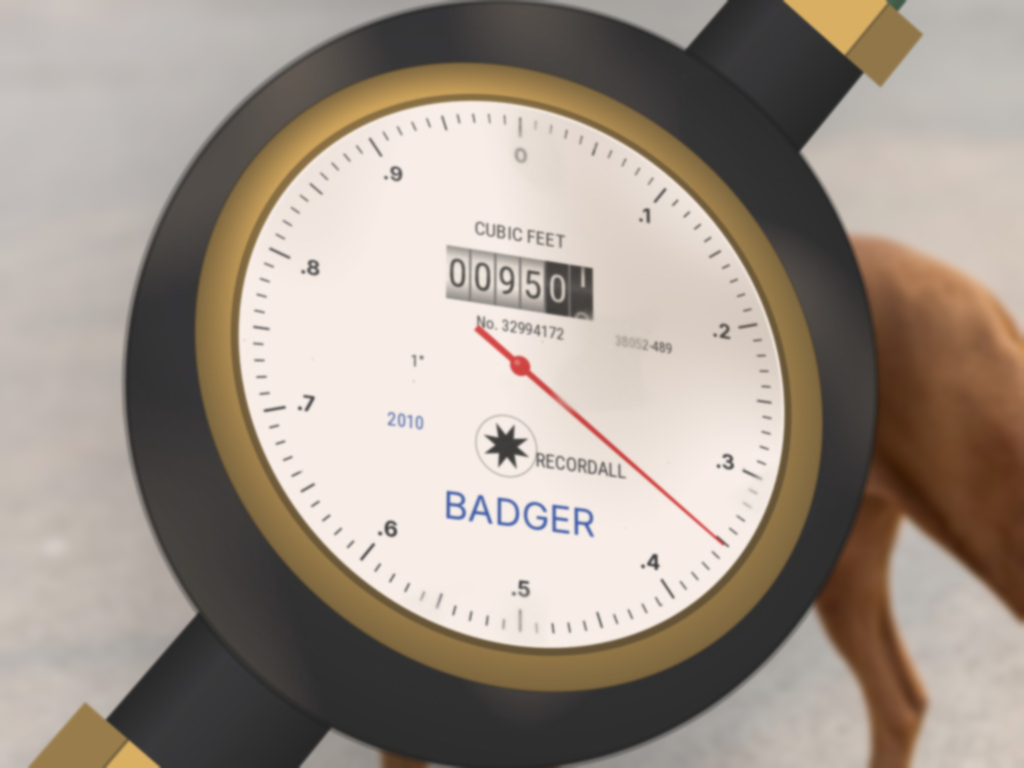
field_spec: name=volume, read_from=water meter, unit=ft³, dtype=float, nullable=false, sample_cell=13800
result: 9501.35
